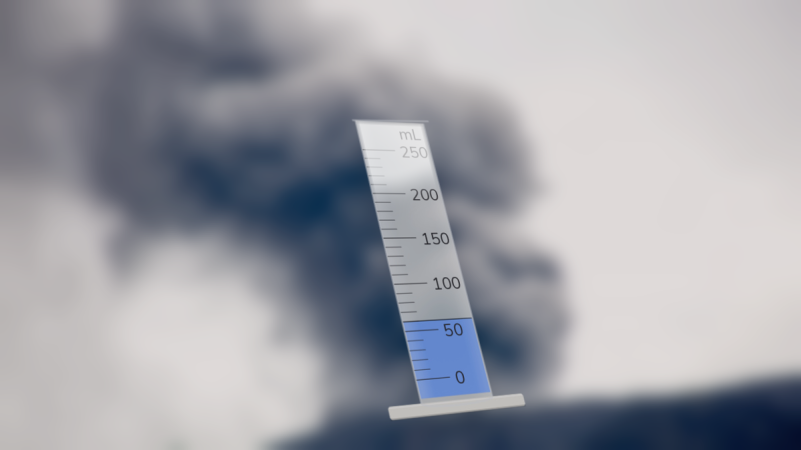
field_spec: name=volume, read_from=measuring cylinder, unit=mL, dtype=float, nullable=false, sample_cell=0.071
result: 60
